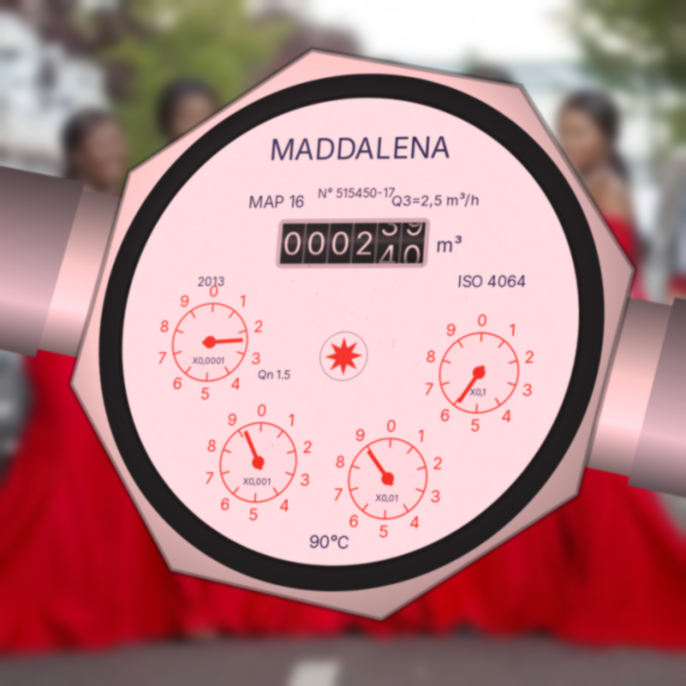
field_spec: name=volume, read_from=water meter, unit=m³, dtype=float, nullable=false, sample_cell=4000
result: 239.5892
